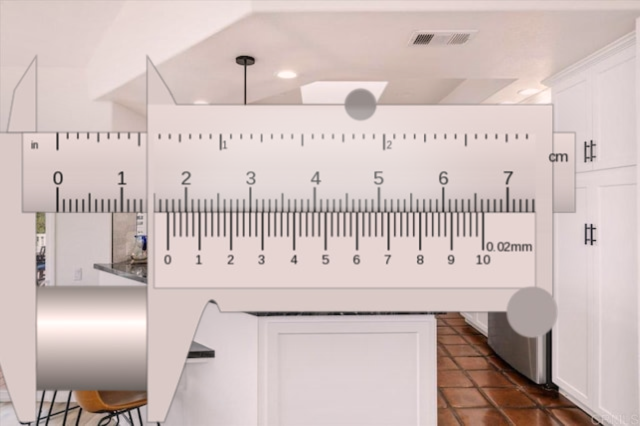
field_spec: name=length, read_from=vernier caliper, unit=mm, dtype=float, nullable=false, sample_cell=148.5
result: 17.2
